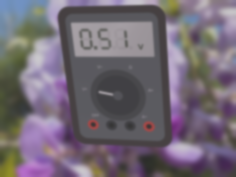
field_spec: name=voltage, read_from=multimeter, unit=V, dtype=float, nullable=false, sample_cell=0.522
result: 0.51
